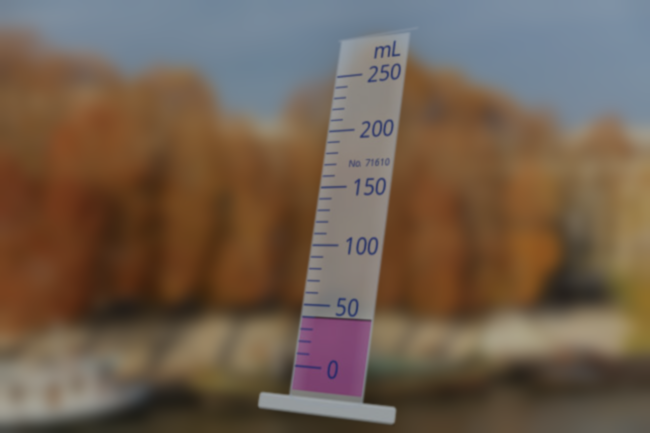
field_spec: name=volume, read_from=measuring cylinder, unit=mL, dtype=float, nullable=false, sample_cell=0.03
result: 40
